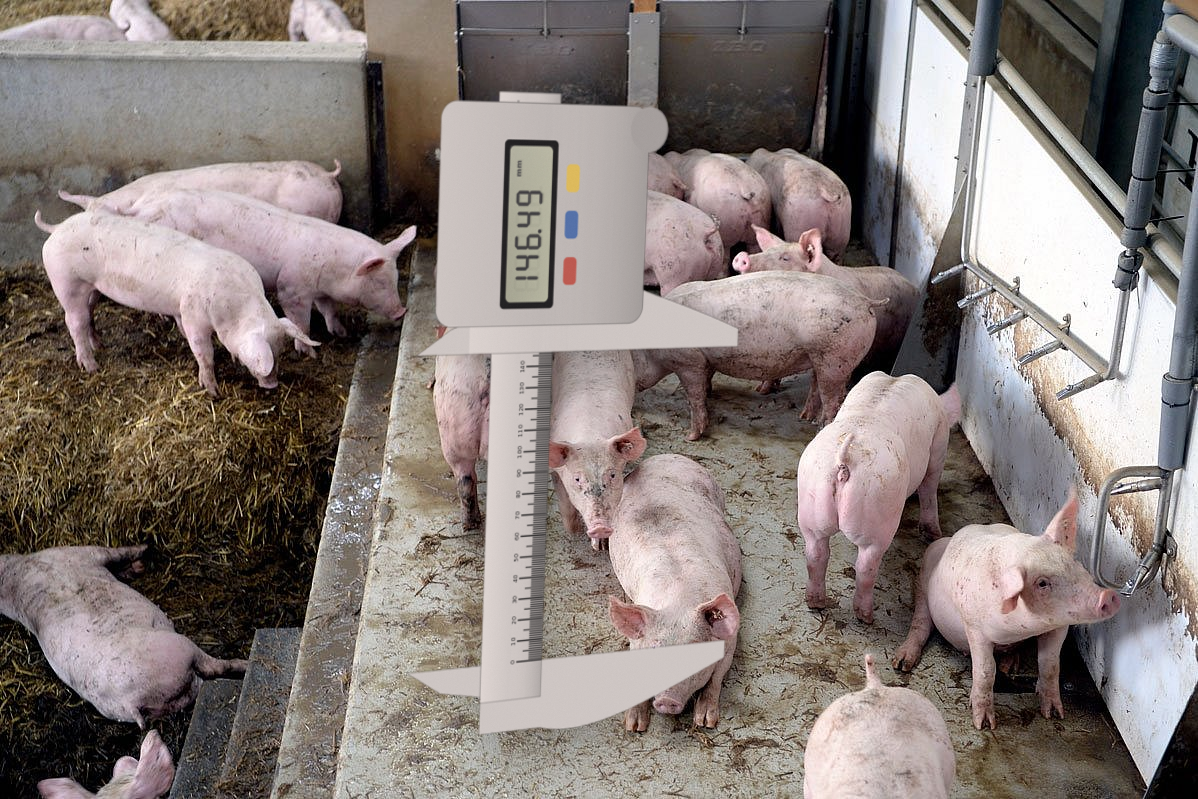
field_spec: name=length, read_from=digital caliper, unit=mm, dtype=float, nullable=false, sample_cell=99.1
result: 146.49
